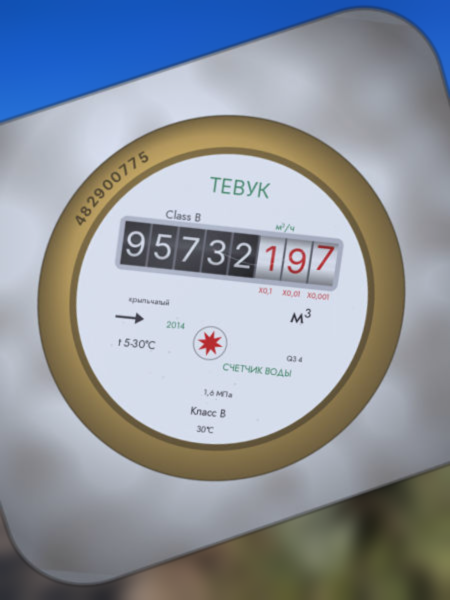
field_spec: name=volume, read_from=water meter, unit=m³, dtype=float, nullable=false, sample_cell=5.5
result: 95732.197
